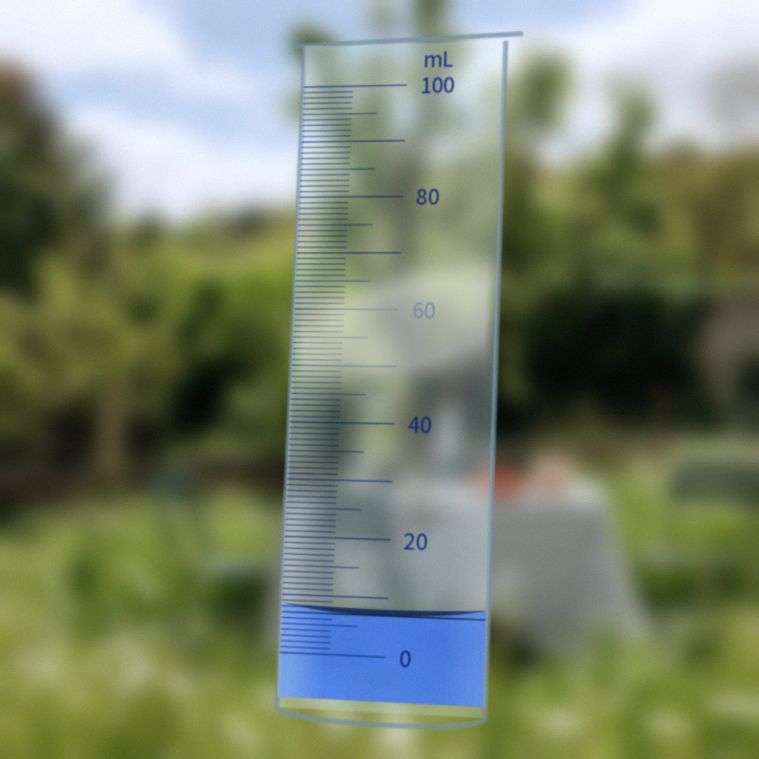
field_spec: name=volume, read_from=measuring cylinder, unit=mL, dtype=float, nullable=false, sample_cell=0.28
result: 7
